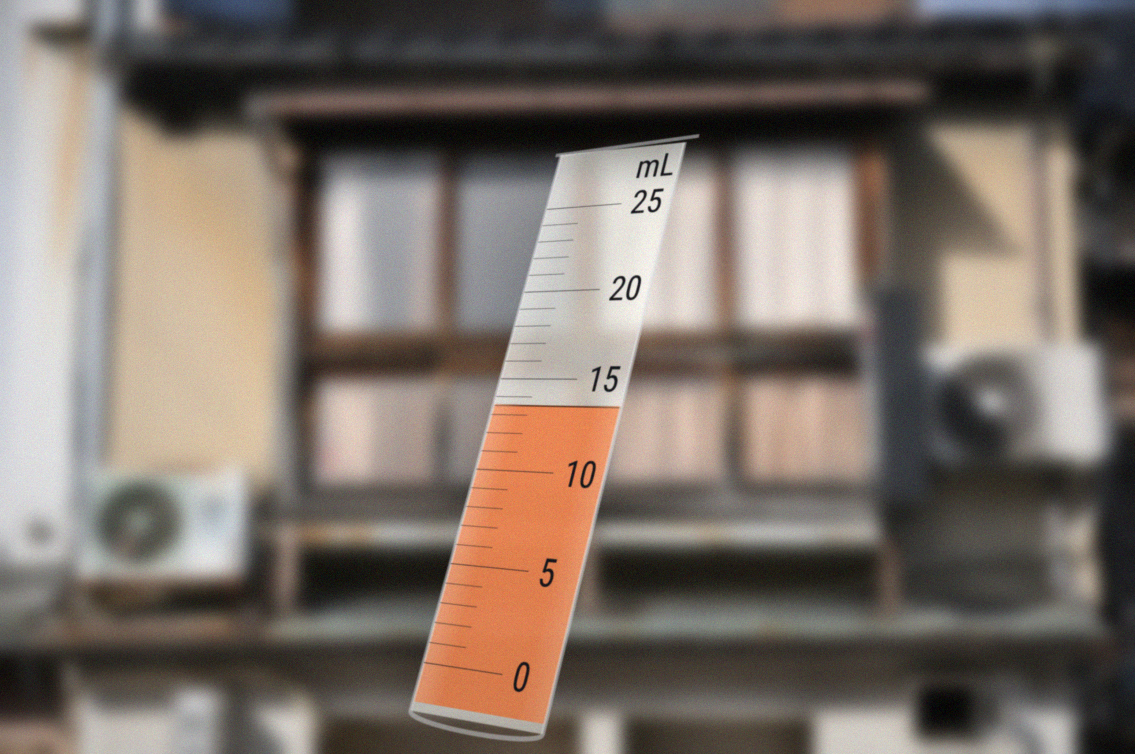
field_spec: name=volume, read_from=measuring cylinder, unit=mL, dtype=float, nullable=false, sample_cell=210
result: 13.5
